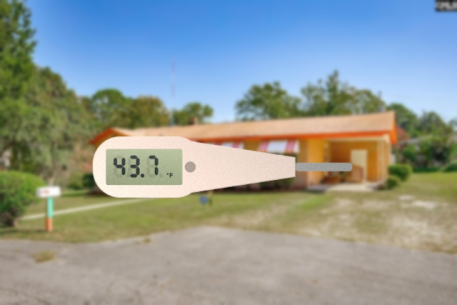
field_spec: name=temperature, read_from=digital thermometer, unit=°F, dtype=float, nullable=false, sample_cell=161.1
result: 43.7
